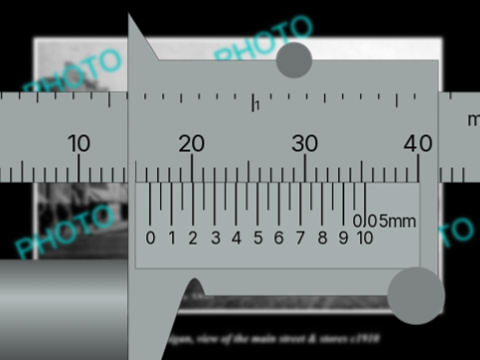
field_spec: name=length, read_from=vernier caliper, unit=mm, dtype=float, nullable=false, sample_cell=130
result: 16.3
